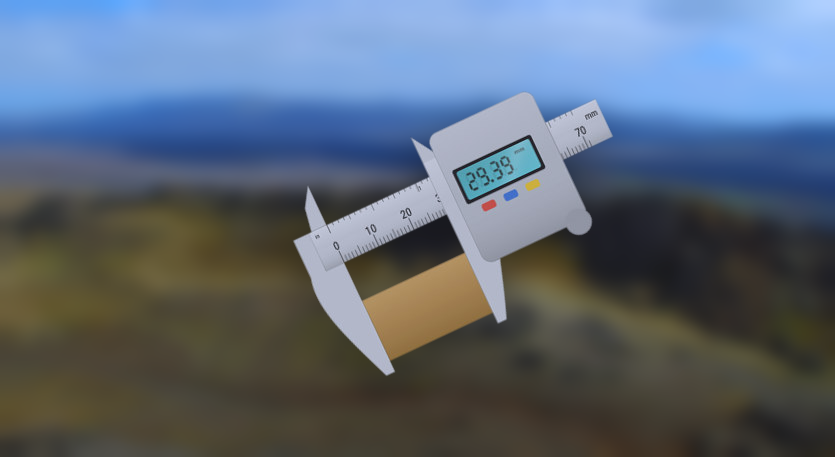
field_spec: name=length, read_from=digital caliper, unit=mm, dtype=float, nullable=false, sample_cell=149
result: 29.39
